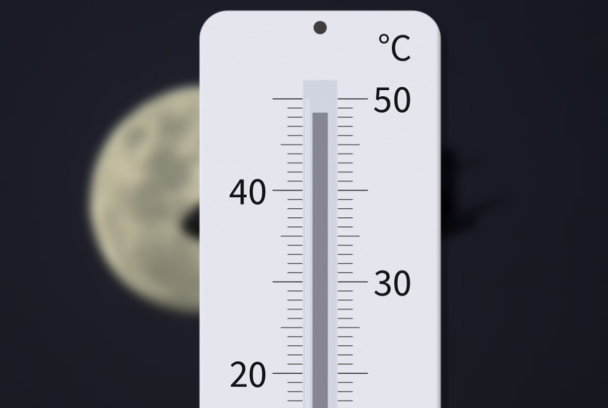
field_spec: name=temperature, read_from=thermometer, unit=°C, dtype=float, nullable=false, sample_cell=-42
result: 48.5
